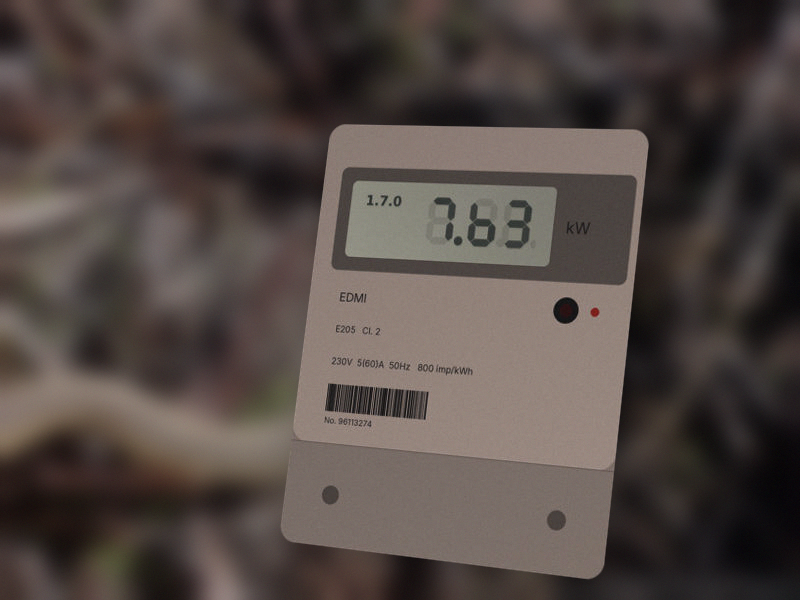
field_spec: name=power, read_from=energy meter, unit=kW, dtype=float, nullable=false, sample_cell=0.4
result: 7.63
